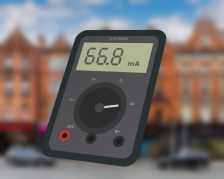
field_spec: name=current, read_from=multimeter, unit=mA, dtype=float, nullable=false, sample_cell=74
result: 66.8
